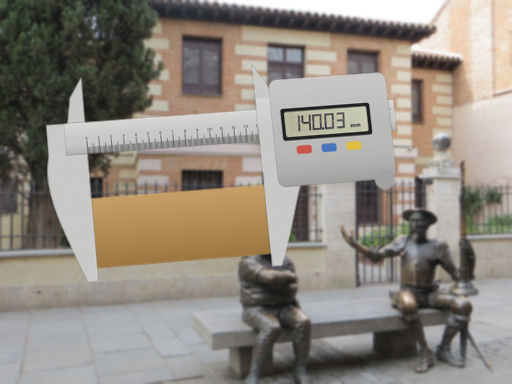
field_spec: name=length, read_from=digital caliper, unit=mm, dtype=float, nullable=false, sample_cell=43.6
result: 140.03
